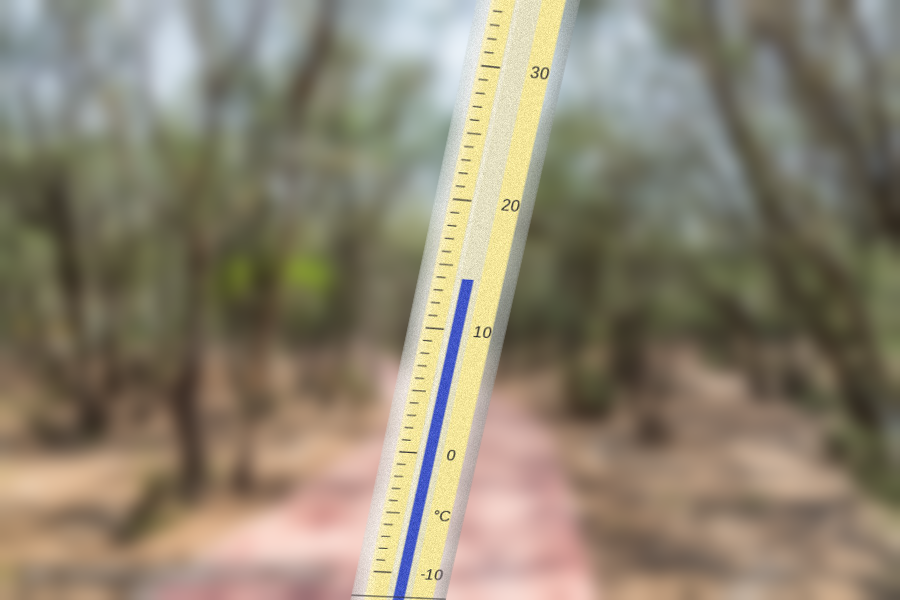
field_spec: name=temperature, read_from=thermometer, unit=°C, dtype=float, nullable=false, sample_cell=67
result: 14
